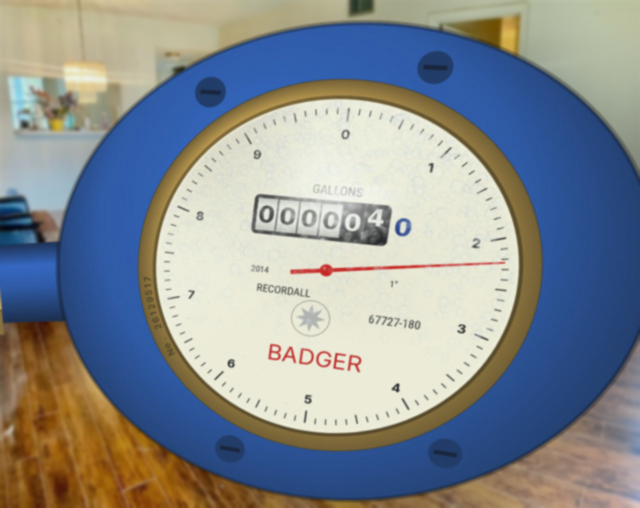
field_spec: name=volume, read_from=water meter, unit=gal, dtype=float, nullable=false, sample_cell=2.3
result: 42.2
